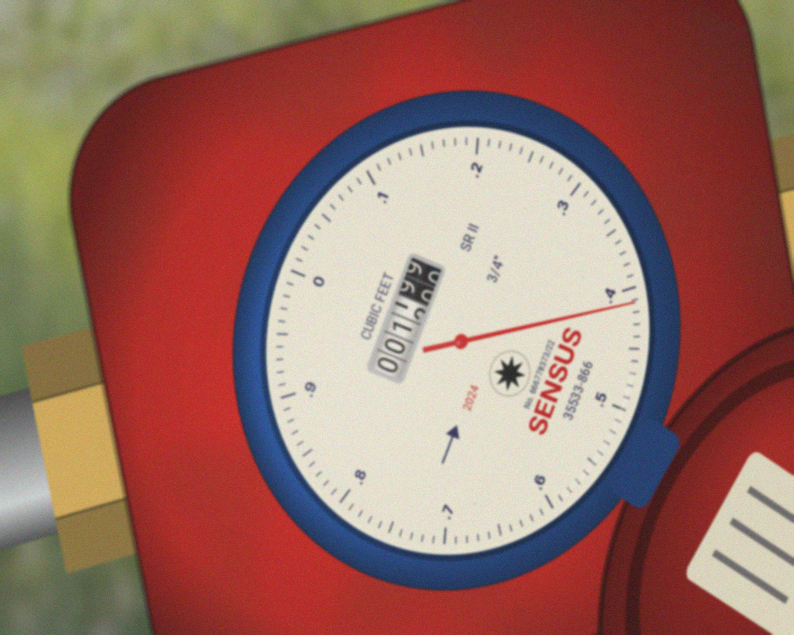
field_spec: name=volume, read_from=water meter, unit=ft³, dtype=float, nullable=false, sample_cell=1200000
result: 1199.41
